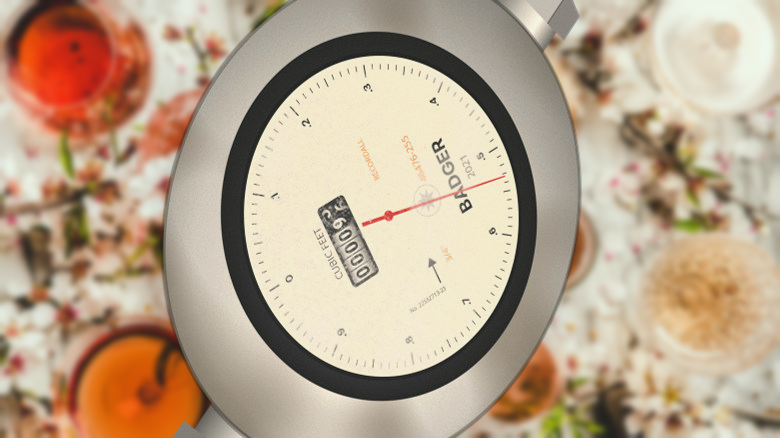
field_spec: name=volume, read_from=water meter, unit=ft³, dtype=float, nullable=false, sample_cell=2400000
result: 95.53
